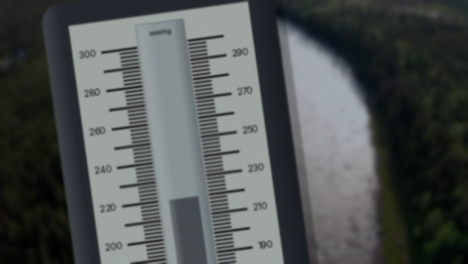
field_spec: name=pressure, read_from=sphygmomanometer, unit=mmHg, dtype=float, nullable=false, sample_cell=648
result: 220
